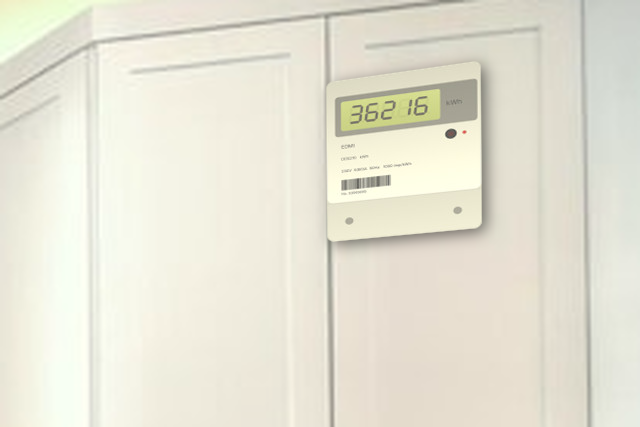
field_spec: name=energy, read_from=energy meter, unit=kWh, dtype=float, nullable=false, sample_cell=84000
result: 36216
